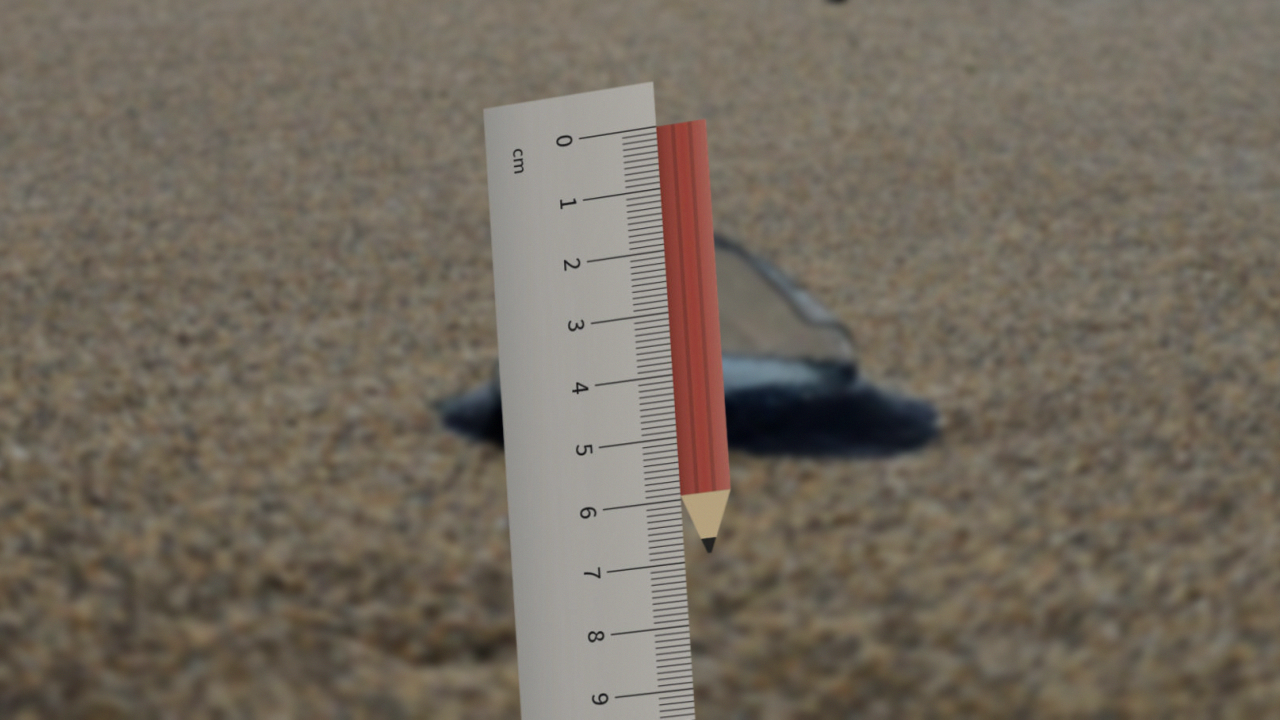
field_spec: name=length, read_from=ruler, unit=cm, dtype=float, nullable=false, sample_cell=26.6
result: 6.9
